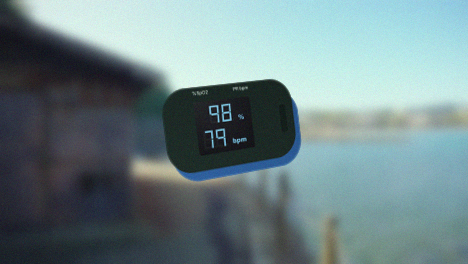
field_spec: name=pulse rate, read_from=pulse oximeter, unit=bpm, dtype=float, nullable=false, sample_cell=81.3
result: 79
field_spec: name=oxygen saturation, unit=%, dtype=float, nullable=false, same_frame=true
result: 98
